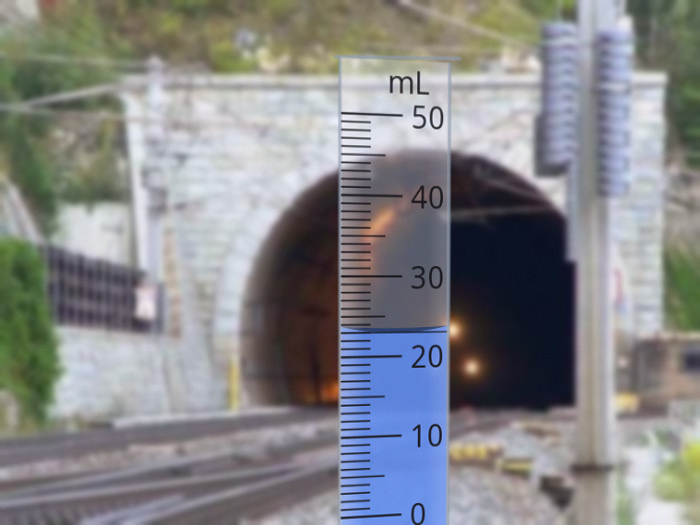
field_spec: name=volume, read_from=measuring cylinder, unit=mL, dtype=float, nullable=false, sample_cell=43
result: 23
